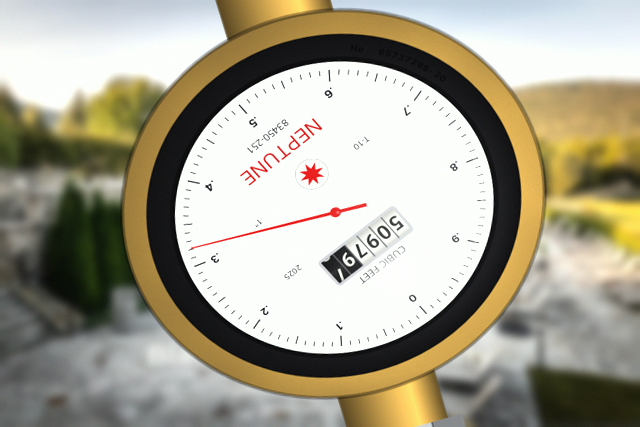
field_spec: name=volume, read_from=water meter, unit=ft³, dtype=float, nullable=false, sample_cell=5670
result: 509797.32
